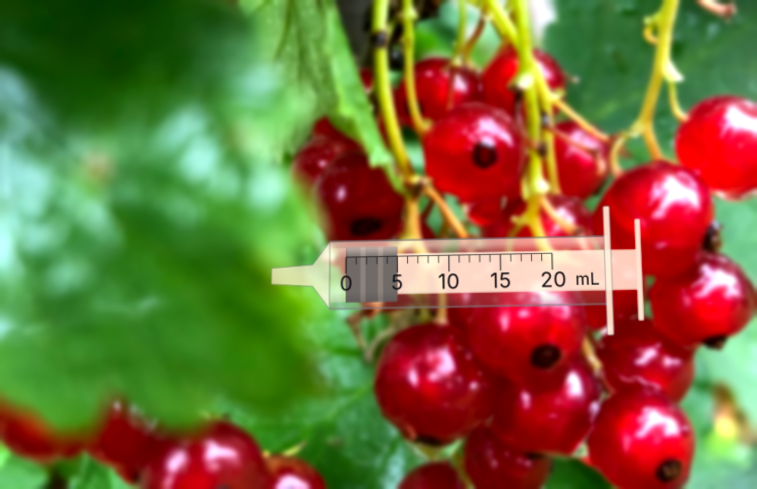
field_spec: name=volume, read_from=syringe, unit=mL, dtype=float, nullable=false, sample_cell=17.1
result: 0
